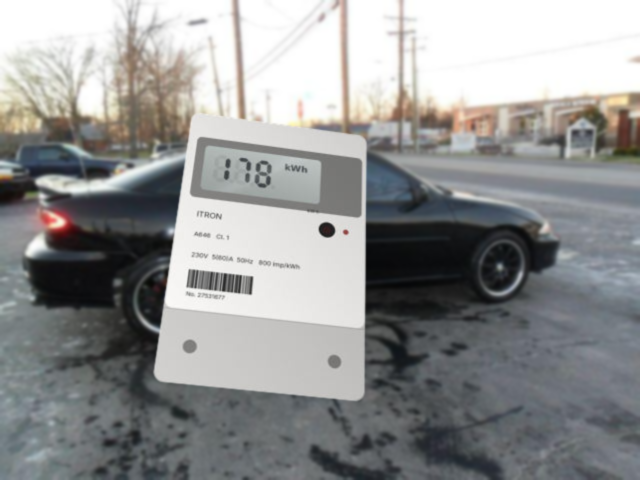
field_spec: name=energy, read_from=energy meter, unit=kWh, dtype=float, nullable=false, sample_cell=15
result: 178
